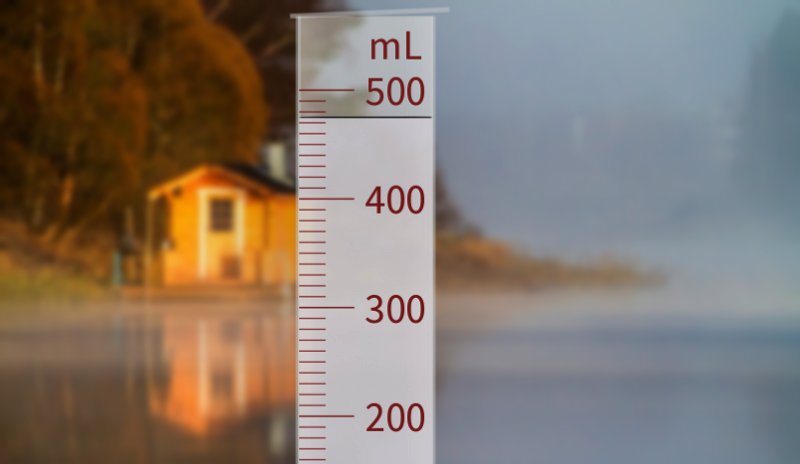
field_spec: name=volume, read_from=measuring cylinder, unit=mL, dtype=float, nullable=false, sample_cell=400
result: 475
